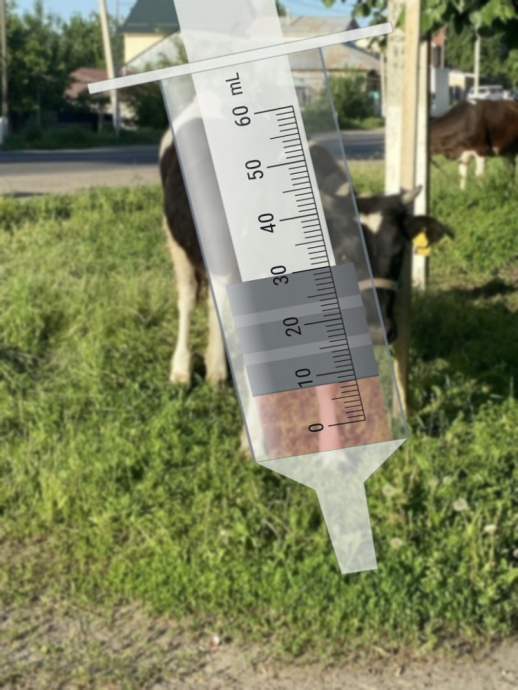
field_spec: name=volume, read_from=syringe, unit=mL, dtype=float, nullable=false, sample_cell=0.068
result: 8
